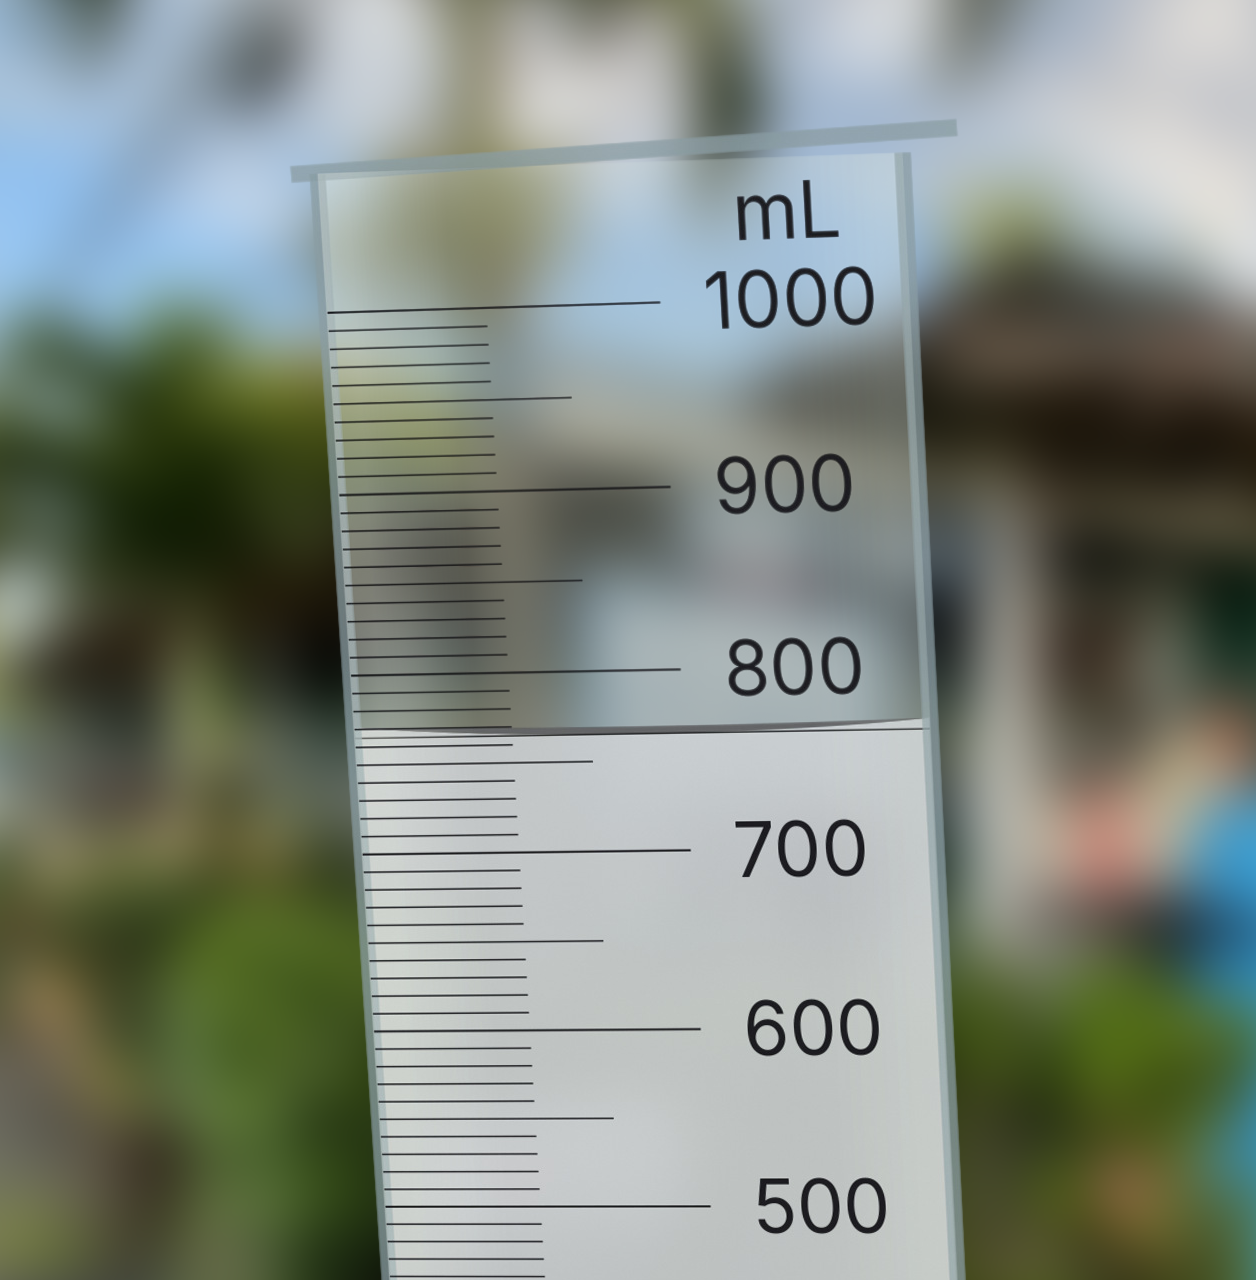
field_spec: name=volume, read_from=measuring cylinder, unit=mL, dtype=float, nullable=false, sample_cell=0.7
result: 765
